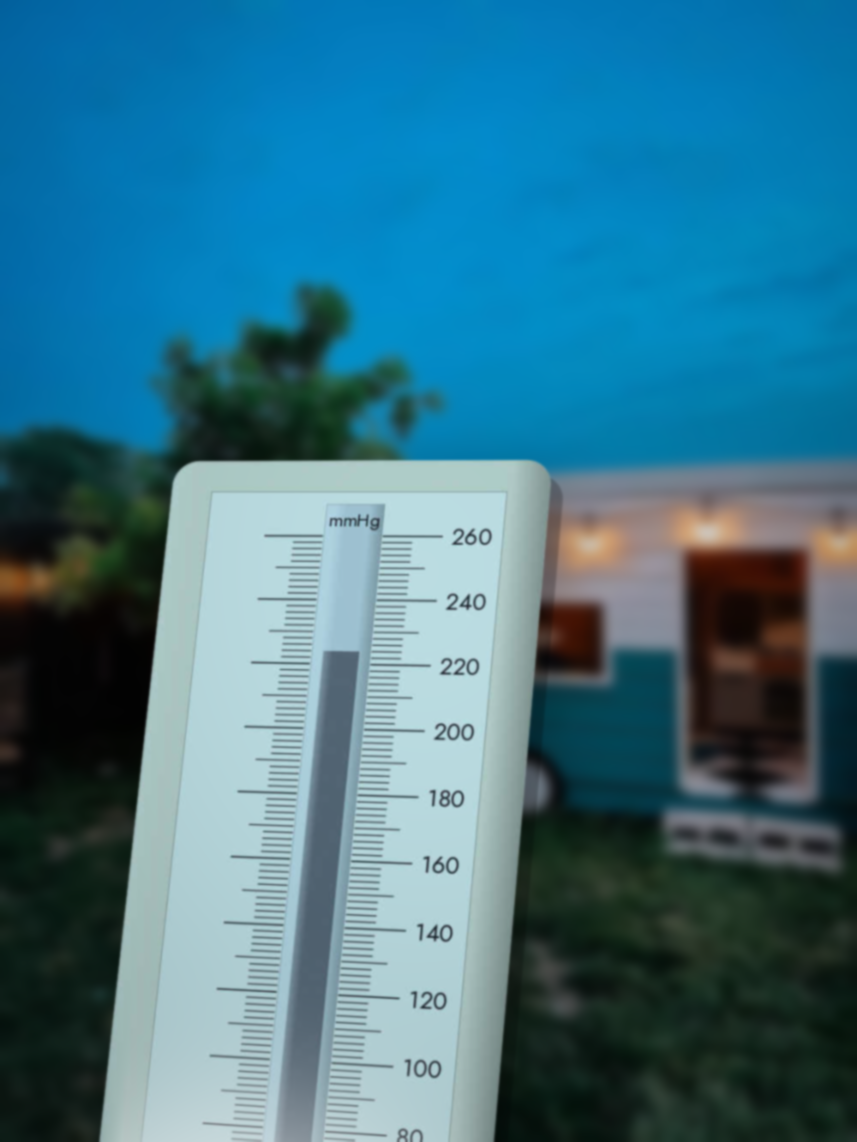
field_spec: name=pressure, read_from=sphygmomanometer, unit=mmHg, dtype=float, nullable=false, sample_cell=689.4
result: 224
